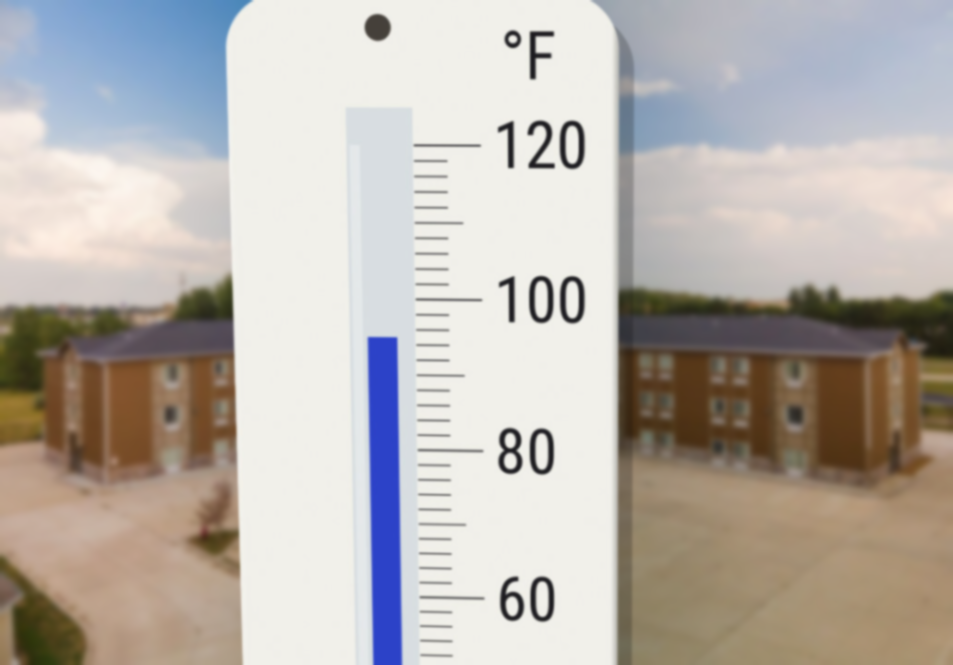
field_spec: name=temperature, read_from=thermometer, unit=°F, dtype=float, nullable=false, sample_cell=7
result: 95
